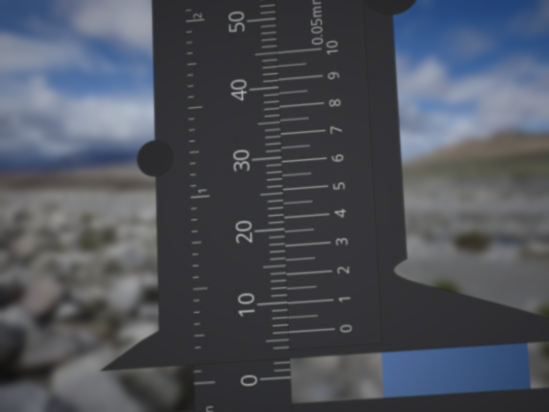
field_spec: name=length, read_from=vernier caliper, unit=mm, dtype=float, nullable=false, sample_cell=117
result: 6.0
